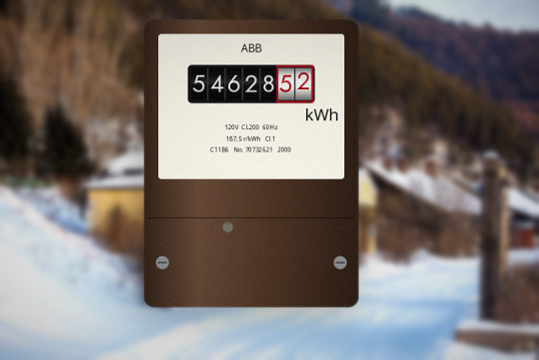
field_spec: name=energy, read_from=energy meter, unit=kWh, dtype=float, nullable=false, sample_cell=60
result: 54628.52
